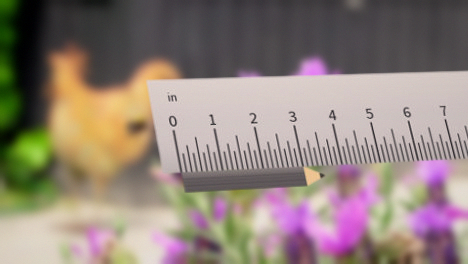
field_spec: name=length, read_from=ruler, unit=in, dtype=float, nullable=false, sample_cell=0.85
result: 3.5
